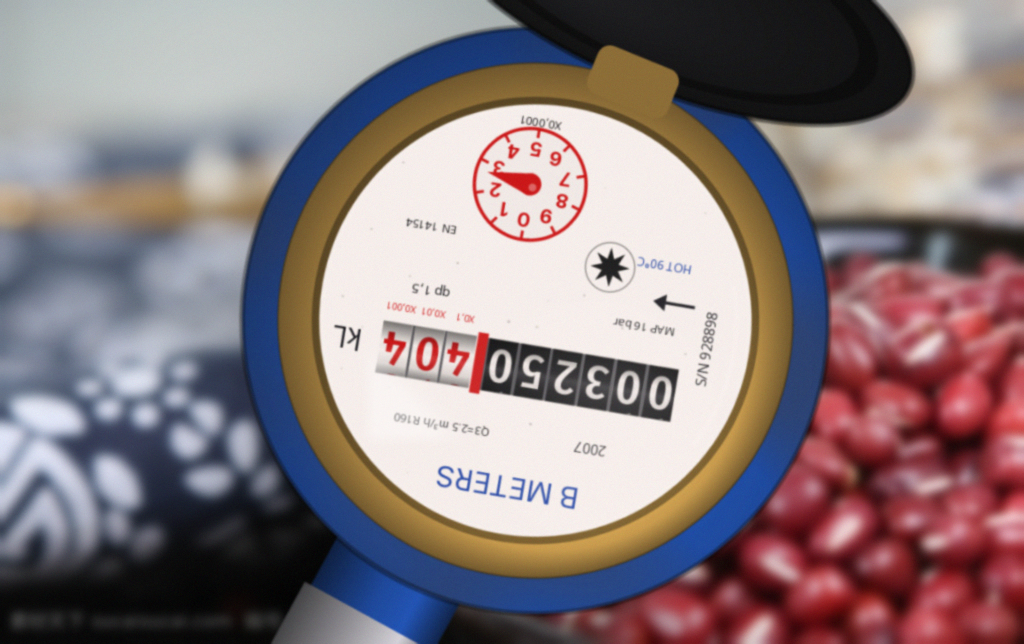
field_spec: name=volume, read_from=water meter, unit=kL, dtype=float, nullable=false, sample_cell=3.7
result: 3250.4042
